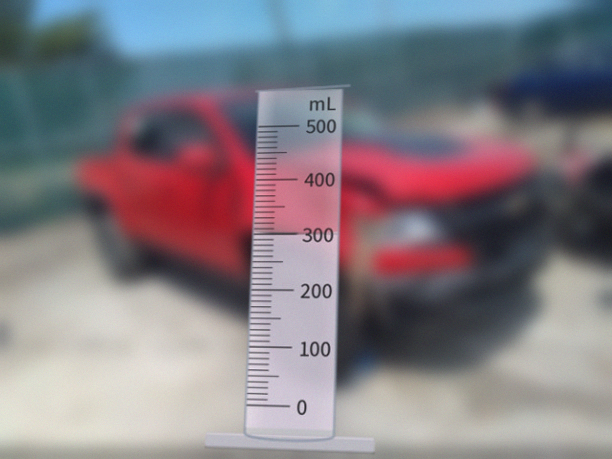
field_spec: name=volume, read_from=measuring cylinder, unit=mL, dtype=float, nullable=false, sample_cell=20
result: 300
